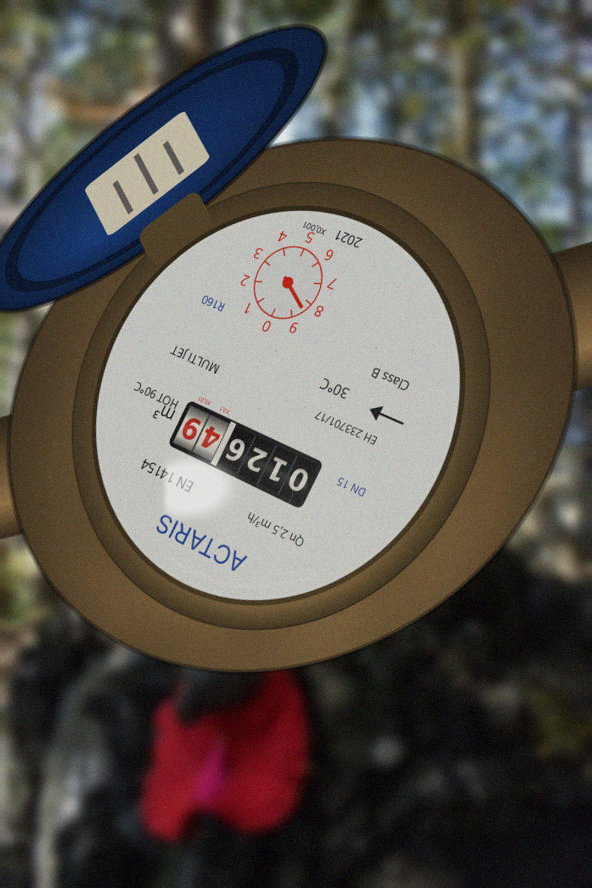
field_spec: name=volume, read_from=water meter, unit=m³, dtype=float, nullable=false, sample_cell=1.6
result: 126.498
